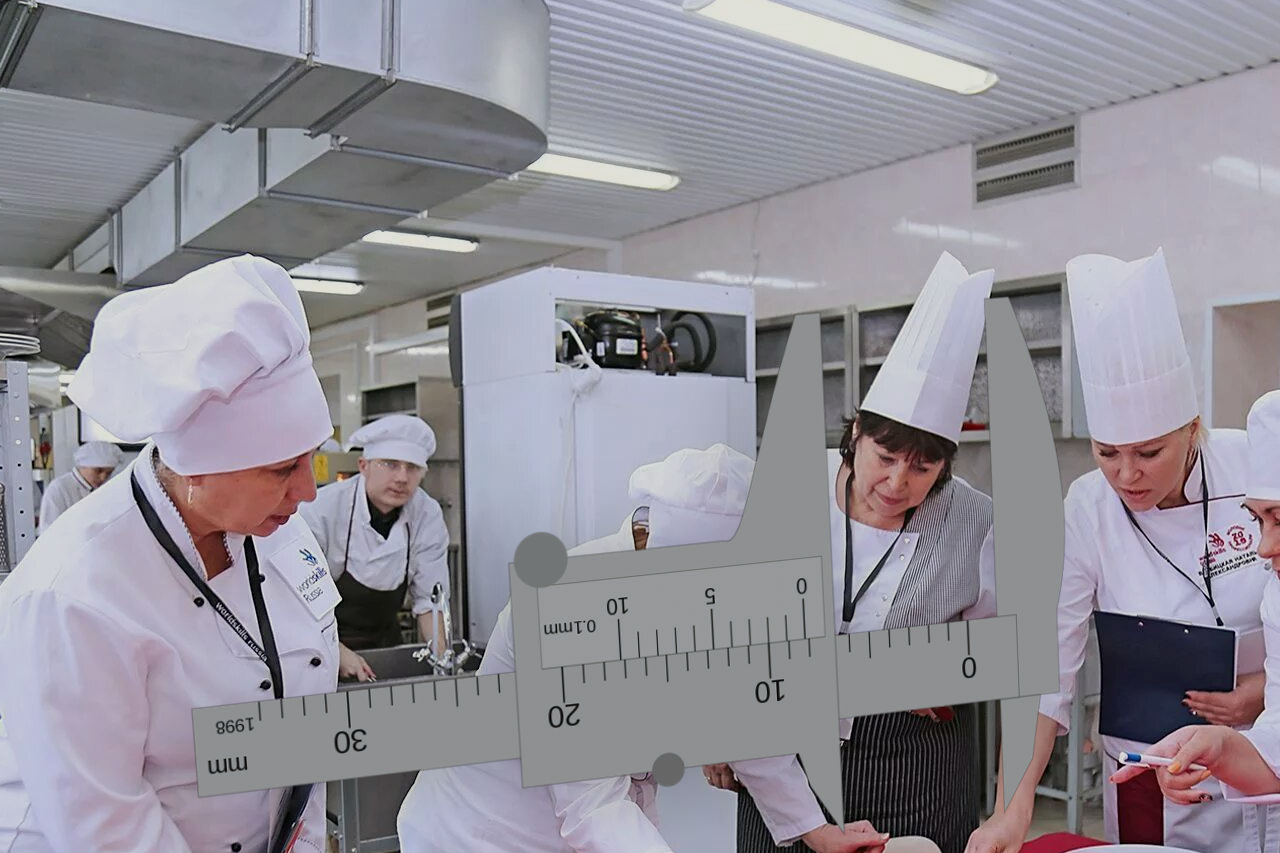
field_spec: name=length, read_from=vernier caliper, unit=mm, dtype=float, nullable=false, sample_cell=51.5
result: 8.2
